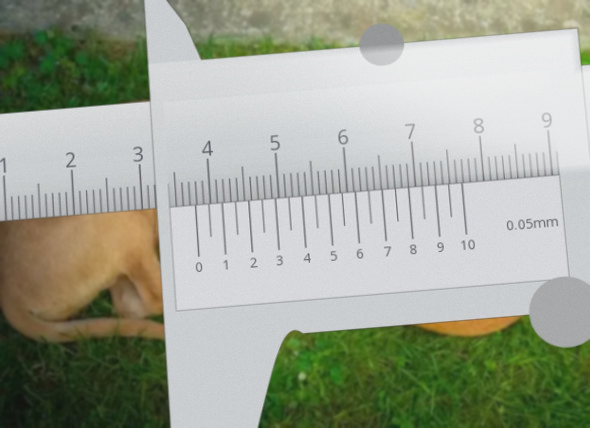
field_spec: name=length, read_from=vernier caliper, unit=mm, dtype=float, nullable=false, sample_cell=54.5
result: 37.8
